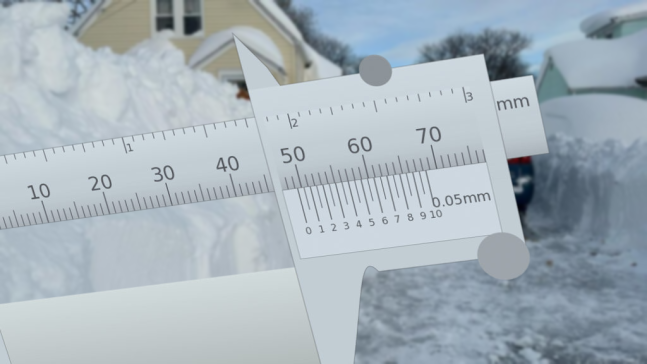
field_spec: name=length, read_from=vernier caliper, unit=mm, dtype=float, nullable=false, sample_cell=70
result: 49.4
